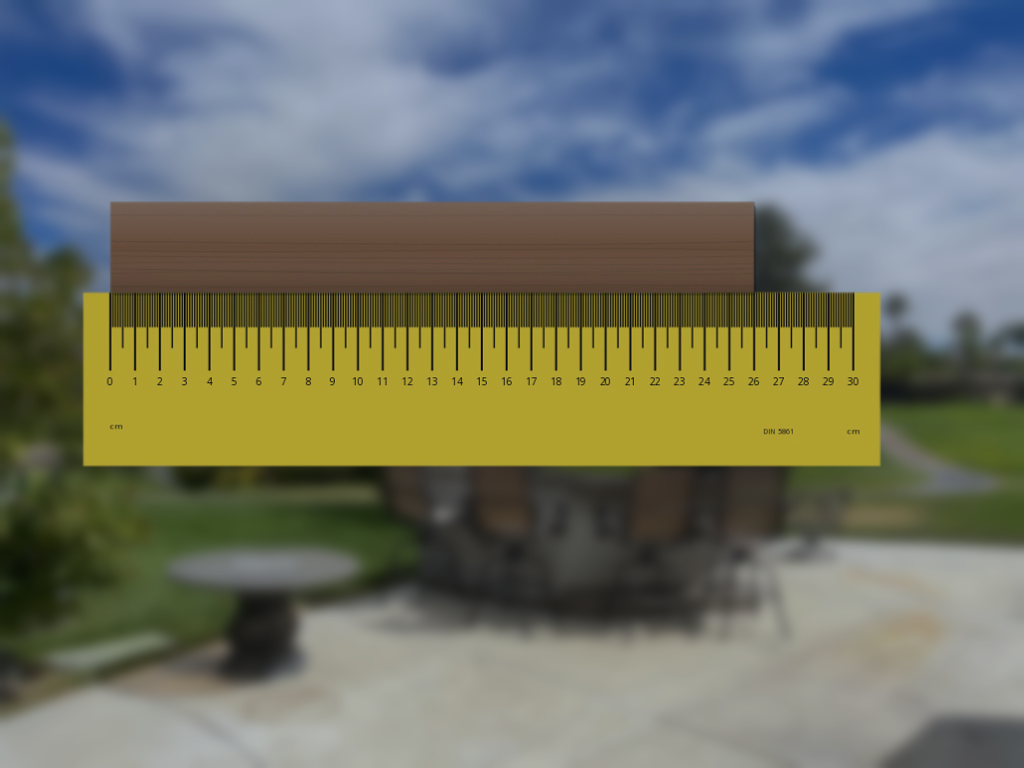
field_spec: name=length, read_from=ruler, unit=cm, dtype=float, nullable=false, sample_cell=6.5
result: 26
